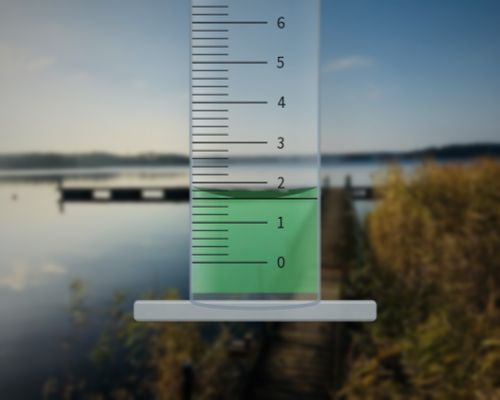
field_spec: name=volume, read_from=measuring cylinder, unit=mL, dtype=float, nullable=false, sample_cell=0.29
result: 1.6
